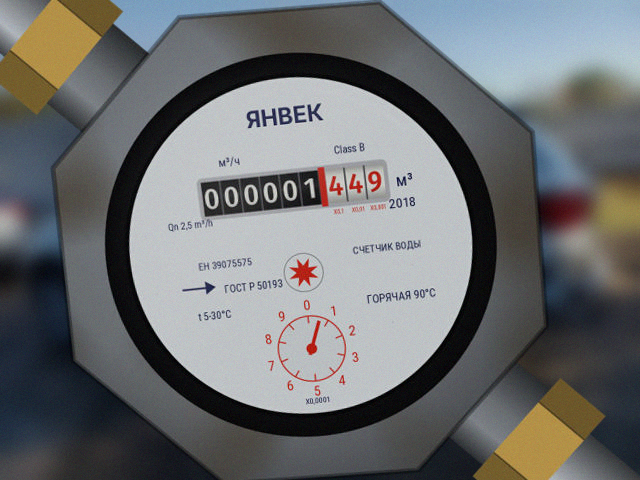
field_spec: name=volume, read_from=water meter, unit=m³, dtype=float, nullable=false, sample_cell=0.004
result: 1.4490
